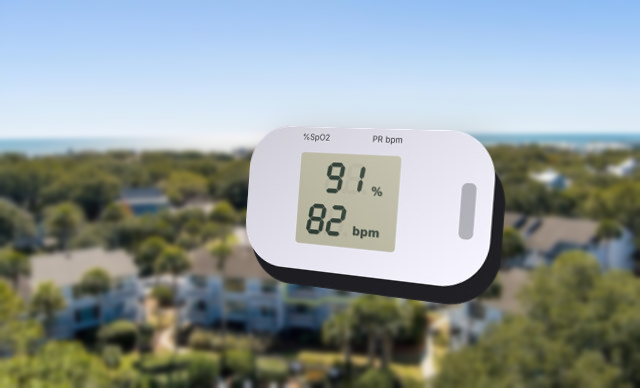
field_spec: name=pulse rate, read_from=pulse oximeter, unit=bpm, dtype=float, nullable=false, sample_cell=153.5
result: 82
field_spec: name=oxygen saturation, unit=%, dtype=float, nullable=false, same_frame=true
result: 91
